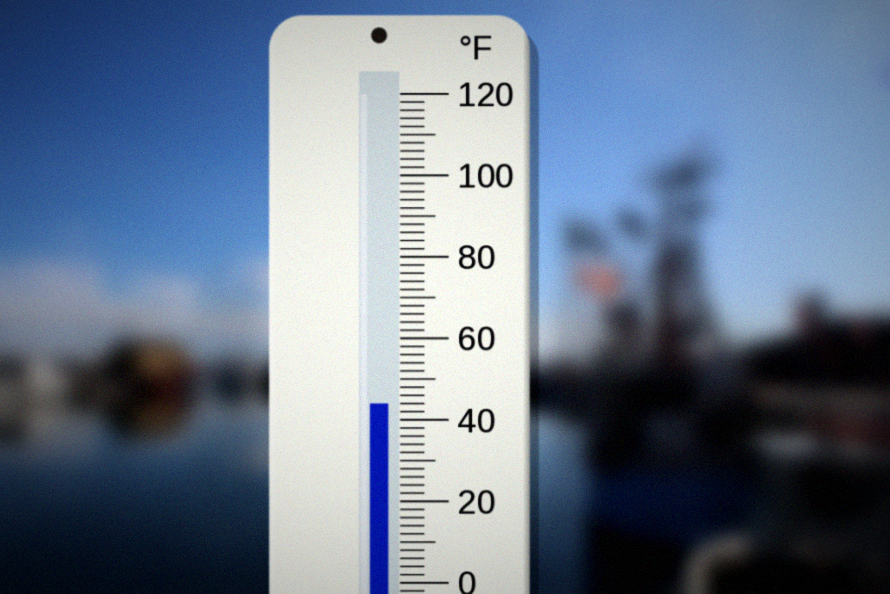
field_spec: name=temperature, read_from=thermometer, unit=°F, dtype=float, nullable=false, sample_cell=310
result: 44
